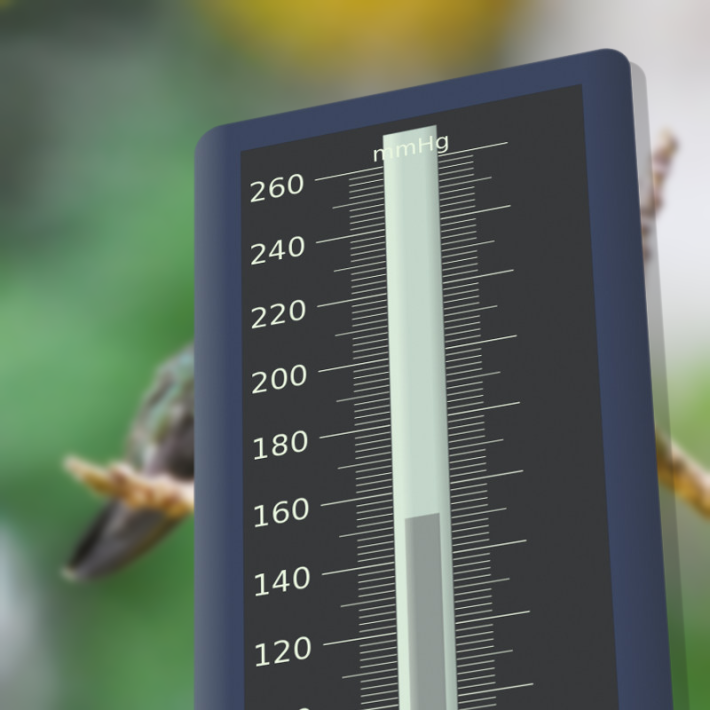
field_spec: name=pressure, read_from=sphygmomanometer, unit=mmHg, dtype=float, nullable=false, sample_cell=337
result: 152
